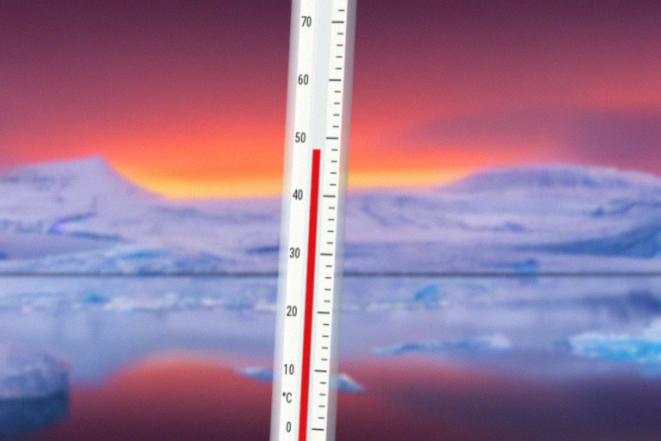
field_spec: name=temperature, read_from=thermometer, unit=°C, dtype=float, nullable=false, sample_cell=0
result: 48
